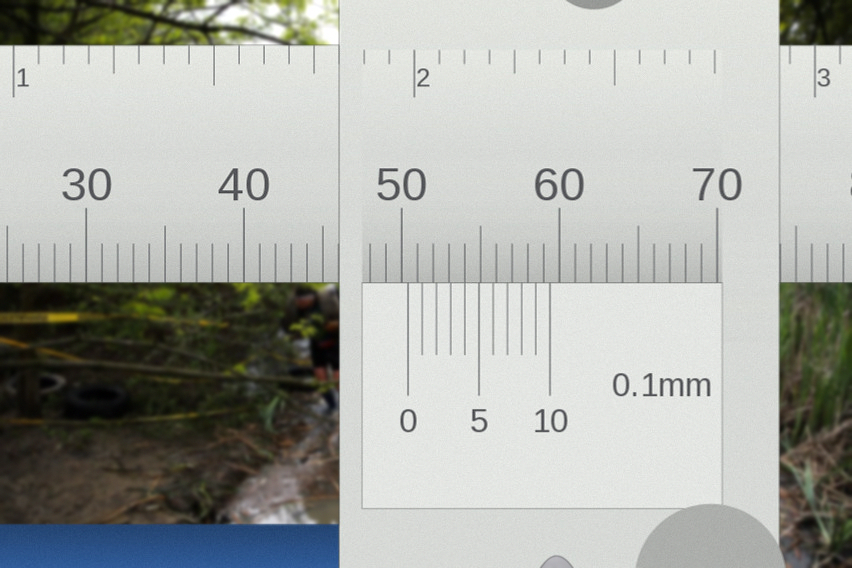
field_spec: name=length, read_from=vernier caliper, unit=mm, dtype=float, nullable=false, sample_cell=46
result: 50.4
